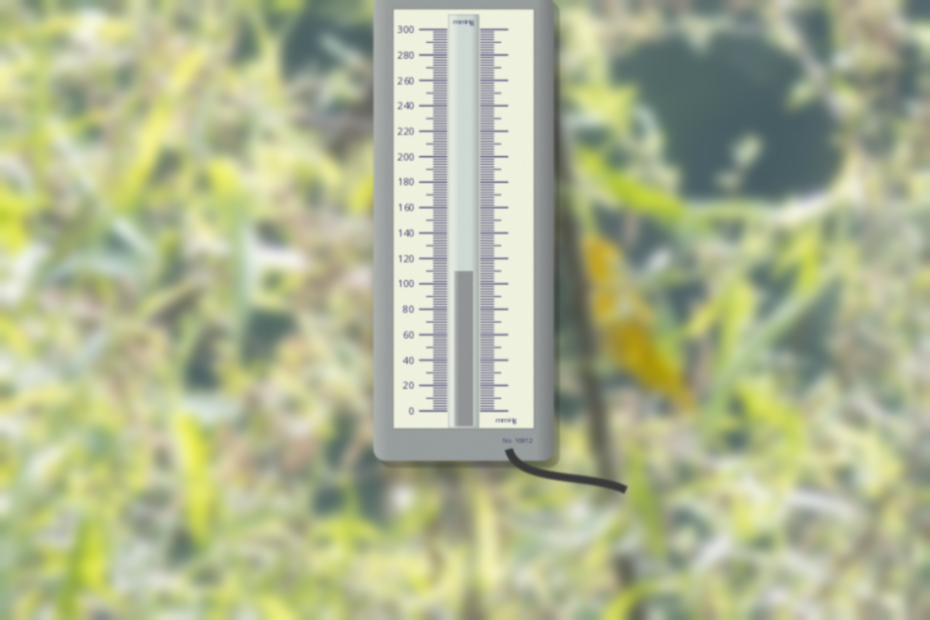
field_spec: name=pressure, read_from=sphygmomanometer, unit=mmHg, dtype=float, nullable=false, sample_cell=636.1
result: 110
